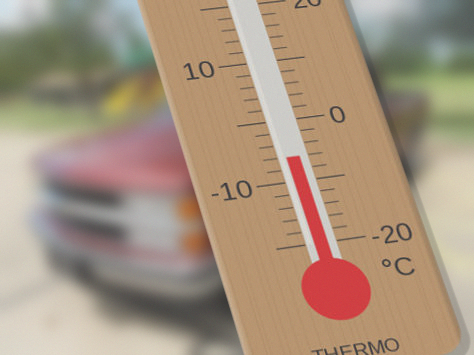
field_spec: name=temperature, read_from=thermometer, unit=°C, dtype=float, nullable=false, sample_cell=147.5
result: -6
